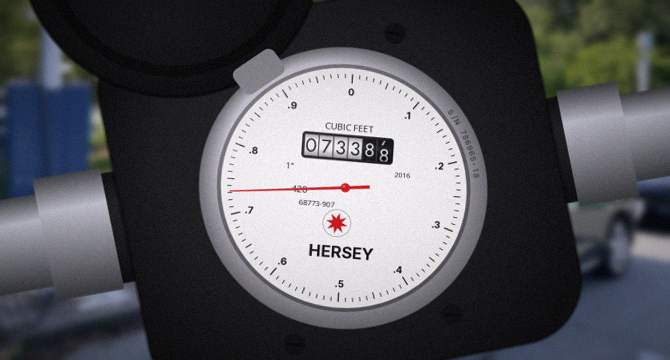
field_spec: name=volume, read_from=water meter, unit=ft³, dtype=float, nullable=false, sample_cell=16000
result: 73387.73
